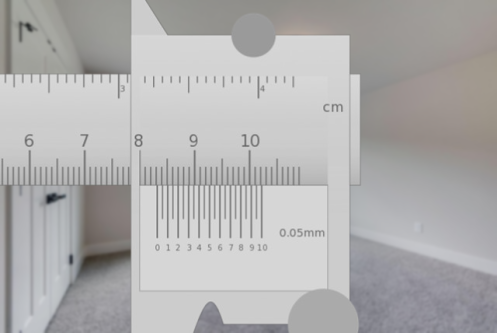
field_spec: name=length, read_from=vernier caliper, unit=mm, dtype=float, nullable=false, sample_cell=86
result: 83.2
